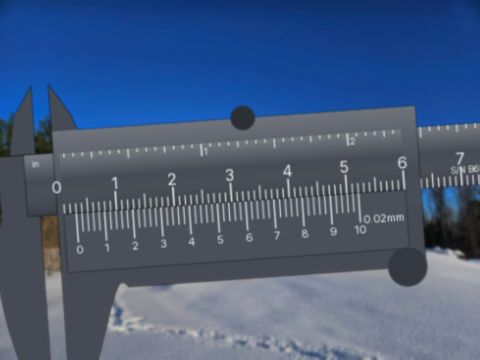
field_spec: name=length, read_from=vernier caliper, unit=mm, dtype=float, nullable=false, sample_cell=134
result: 3.0
